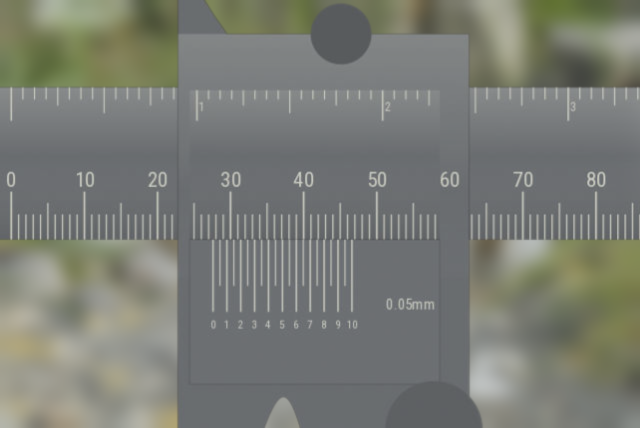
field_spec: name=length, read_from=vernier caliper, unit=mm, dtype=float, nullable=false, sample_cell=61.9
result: 27.6
